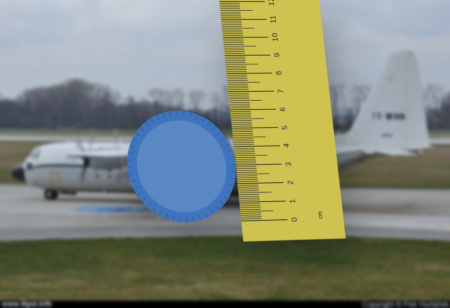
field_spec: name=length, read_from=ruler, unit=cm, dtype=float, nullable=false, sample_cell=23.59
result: 6
